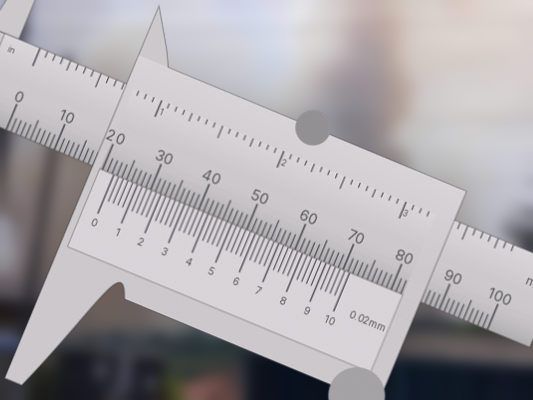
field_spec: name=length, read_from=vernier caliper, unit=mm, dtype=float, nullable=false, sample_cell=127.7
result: 22.4
